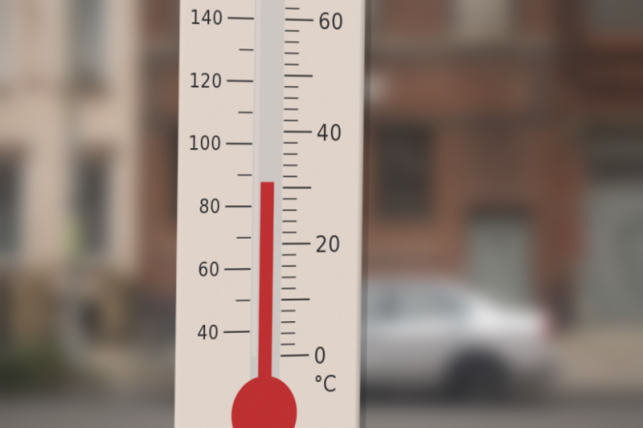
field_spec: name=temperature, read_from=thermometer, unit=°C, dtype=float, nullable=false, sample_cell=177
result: 31
